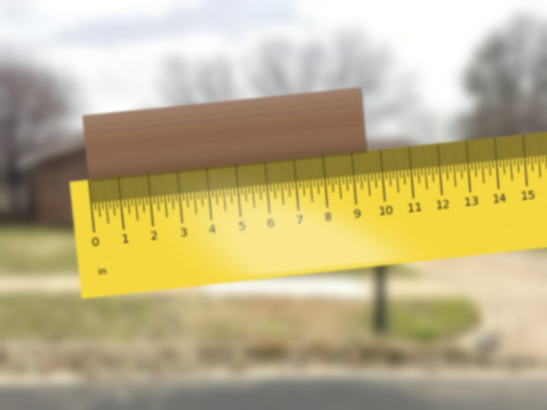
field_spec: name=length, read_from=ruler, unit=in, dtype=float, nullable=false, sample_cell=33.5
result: 9.5
